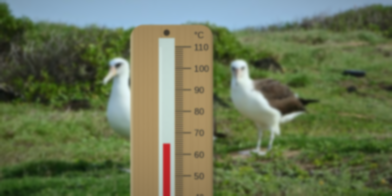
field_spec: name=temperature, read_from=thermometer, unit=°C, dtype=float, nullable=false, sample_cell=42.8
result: 65
